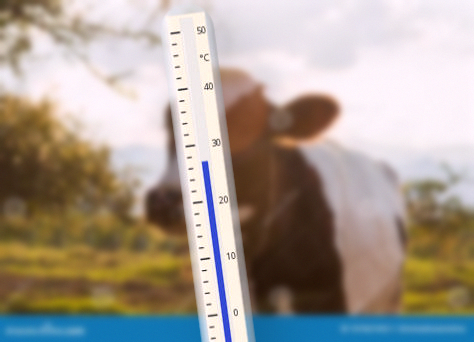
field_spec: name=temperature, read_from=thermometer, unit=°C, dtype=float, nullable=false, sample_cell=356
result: 27
